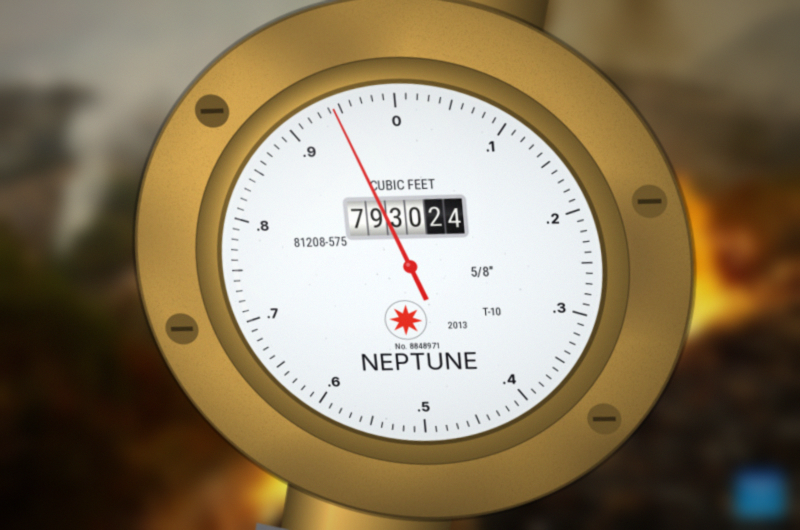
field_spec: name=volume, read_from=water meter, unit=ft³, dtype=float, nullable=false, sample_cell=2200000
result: 793023.94
